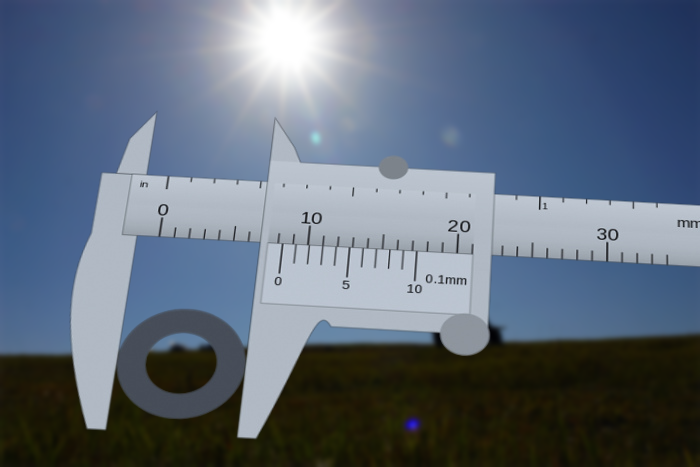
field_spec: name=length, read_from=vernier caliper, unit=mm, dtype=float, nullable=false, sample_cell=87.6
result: 8.3
